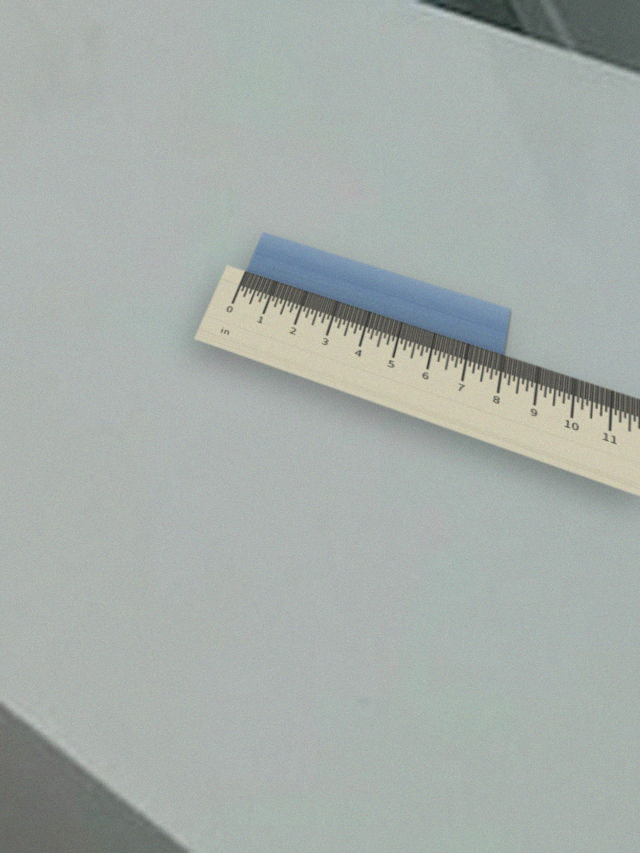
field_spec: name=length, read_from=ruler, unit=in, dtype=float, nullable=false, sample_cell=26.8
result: 8
